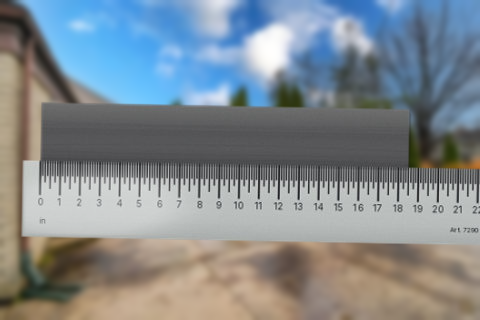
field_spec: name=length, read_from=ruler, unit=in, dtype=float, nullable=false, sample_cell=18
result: 18.5
